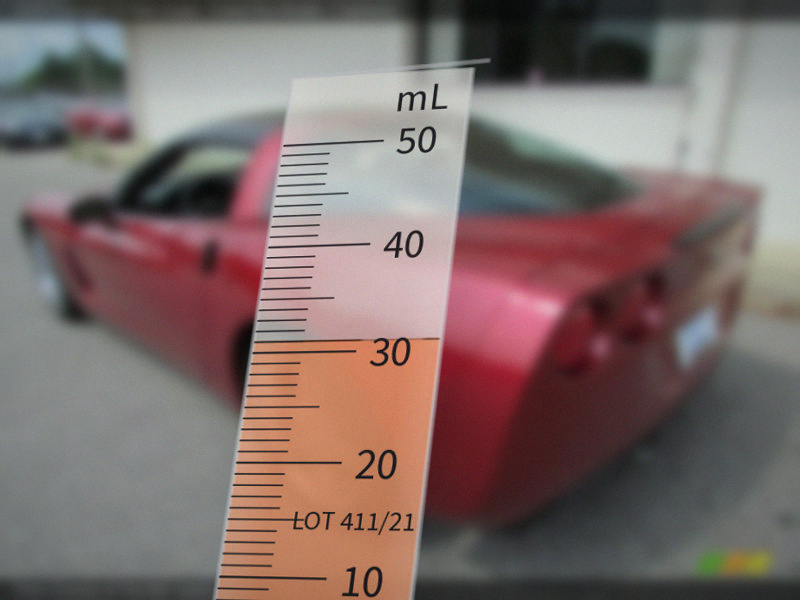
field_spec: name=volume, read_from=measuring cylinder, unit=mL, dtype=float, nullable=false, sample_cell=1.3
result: 31
